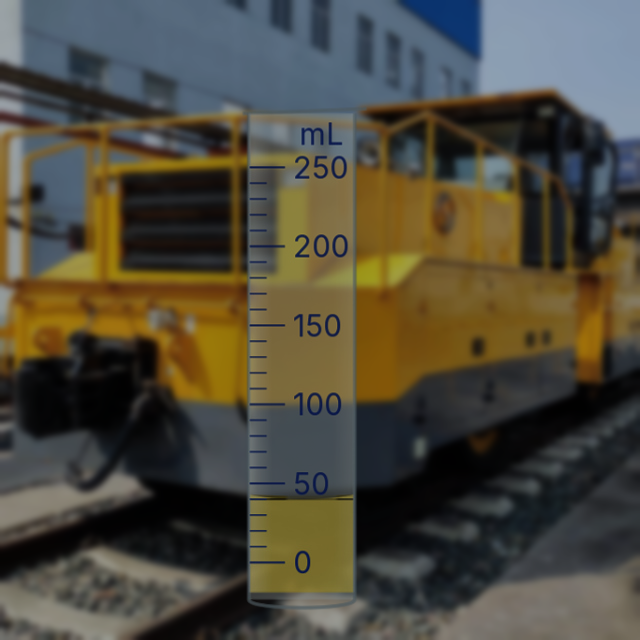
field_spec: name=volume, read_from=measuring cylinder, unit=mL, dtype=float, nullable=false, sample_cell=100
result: 40
